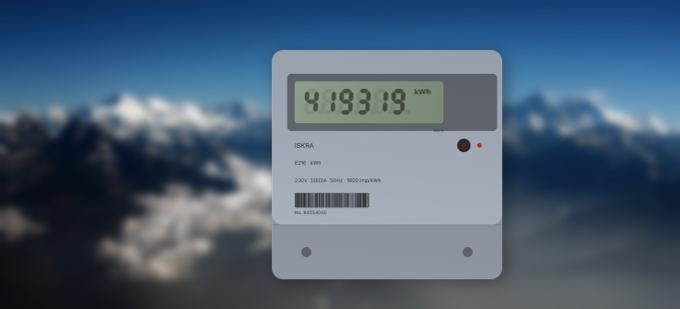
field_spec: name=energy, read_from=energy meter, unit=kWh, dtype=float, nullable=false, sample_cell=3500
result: 419319
